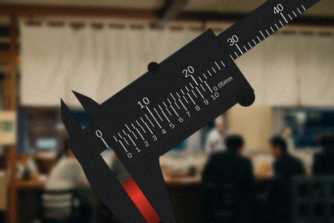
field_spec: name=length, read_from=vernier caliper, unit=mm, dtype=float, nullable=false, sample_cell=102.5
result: 2.4
